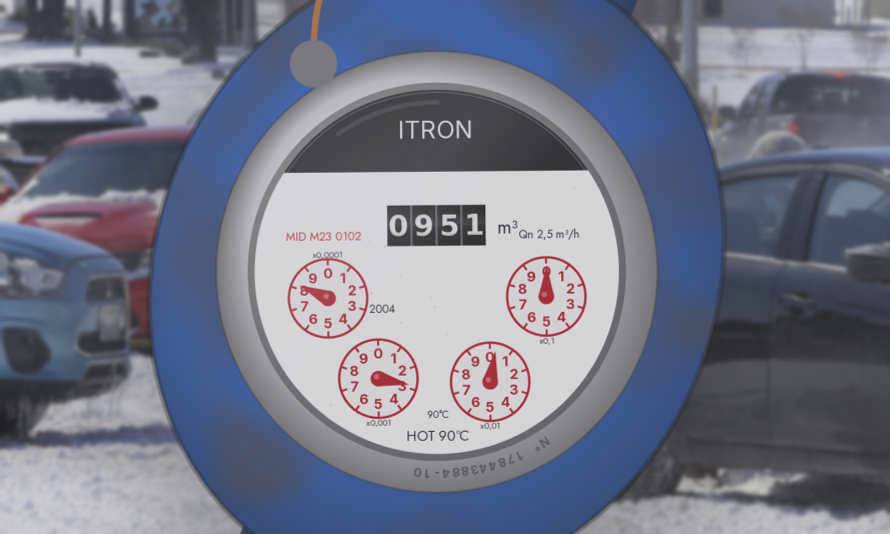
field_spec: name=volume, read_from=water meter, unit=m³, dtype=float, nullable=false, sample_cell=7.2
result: 951.0028
